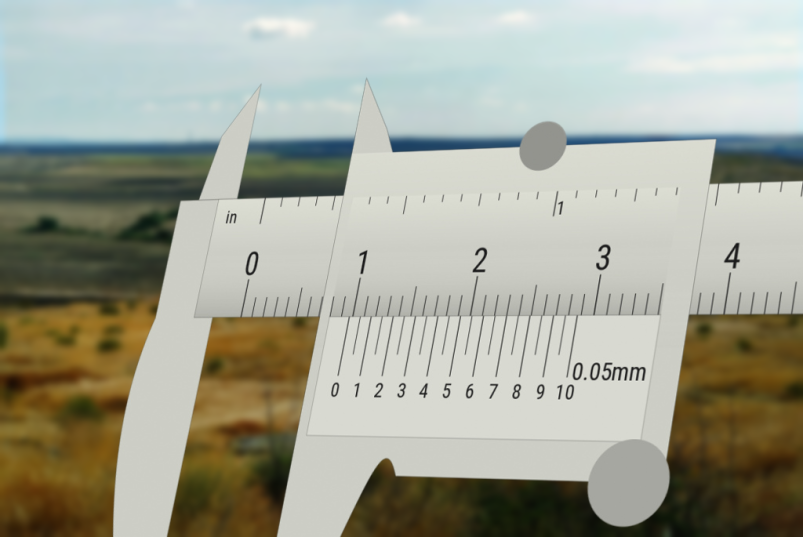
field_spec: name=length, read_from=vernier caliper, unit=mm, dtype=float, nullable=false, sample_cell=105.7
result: 9.7
